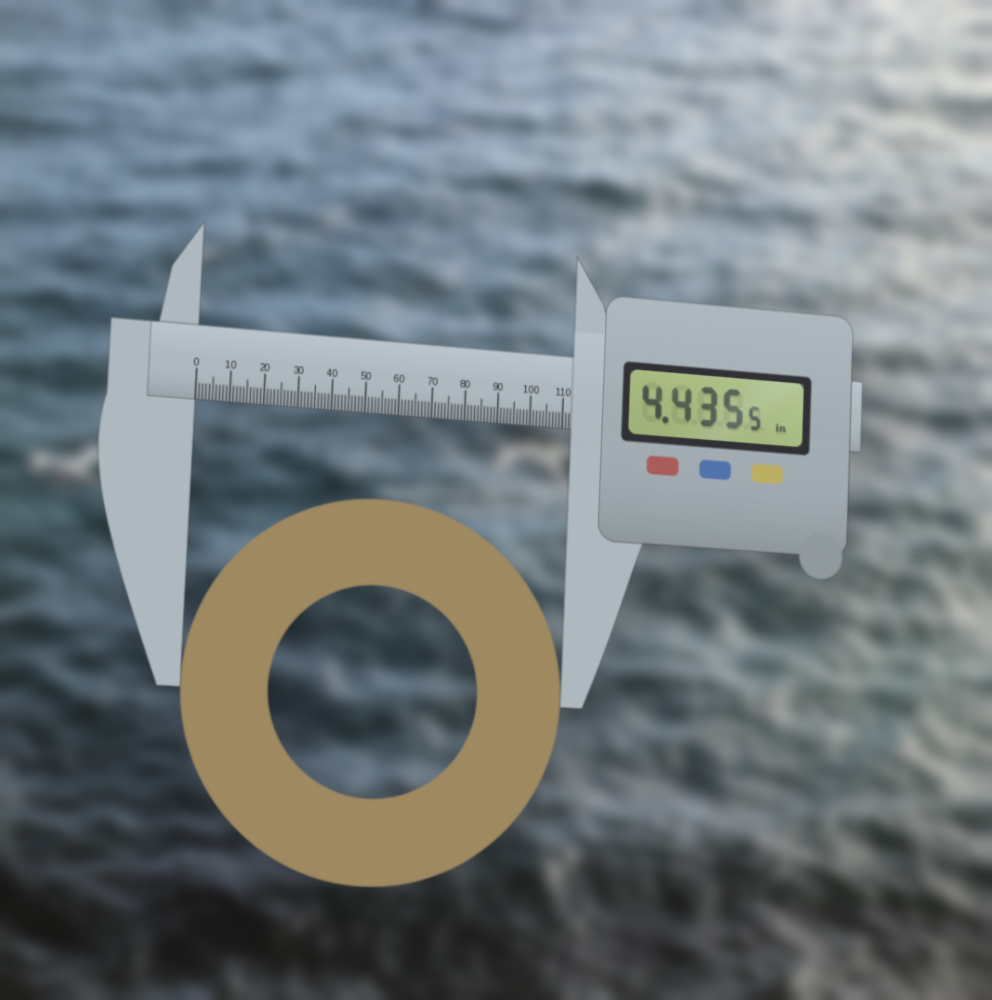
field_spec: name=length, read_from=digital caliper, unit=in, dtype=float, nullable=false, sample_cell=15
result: 4.4355
